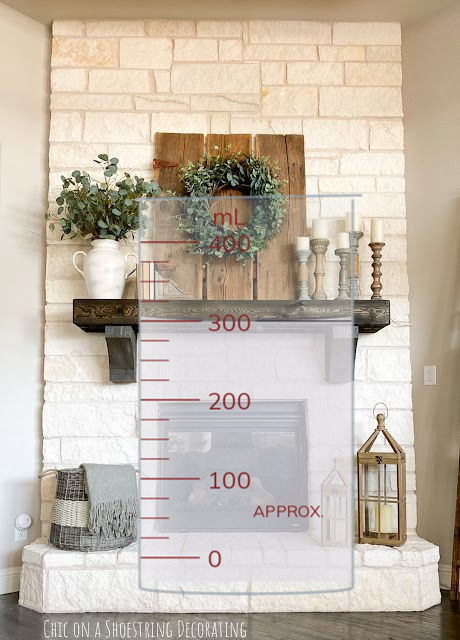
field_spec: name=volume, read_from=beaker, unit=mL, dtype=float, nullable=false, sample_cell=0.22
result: 300
